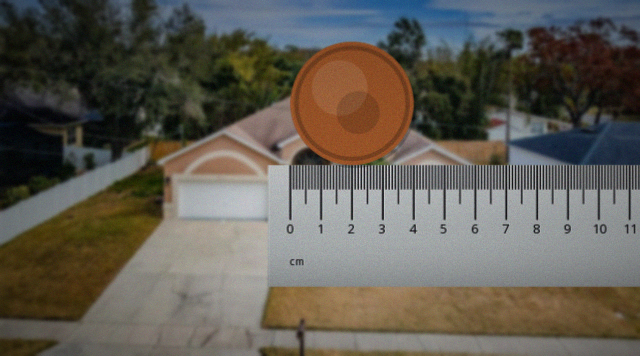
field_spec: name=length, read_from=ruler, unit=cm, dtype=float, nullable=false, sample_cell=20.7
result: 4
